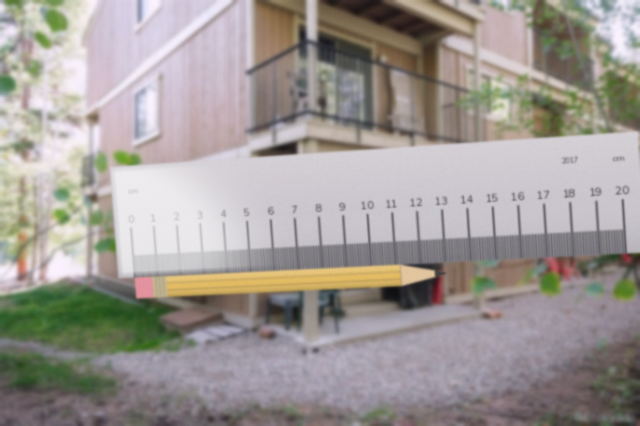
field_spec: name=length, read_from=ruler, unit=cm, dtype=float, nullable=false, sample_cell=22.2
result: 13
